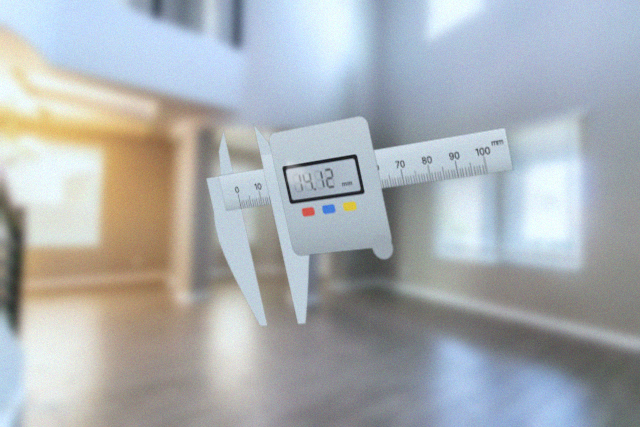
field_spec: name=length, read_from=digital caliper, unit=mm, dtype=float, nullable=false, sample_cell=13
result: 14.12
